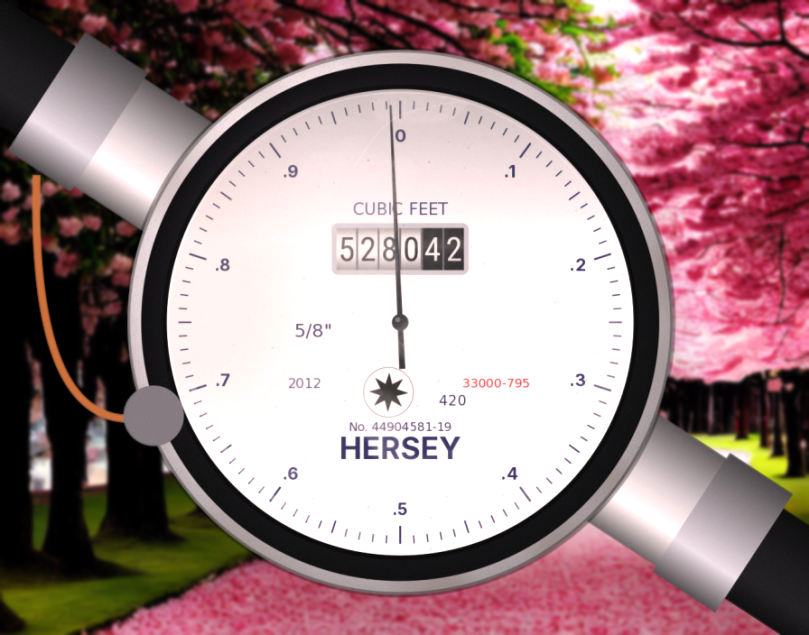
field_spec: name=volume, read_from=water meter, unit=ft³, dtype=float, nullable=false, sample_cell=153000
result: 528041.99
